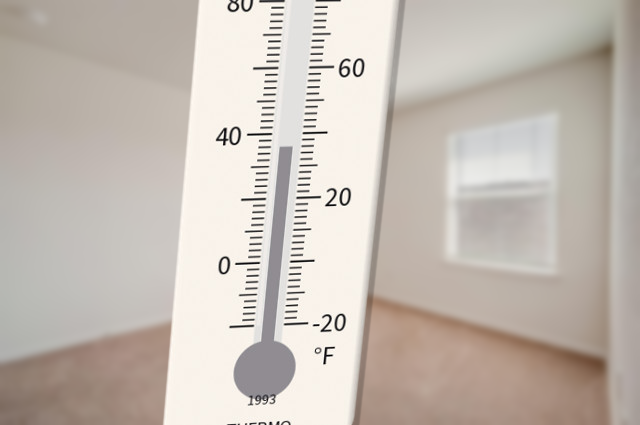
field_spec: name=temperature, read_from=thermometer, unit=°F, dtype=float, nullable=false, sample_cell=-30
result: 36
